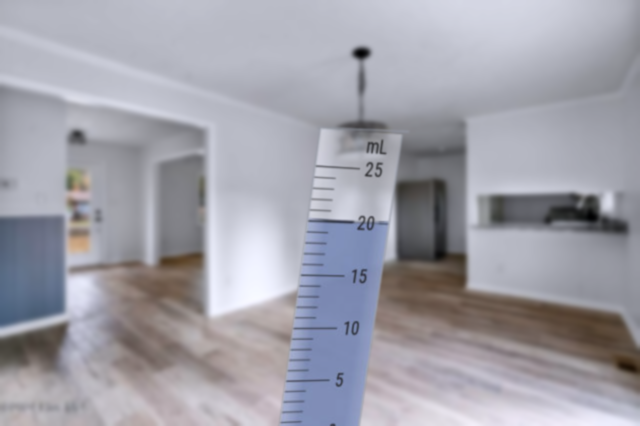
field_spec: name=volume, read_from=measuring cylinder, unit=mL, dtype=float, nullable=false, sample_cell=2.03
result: 20
